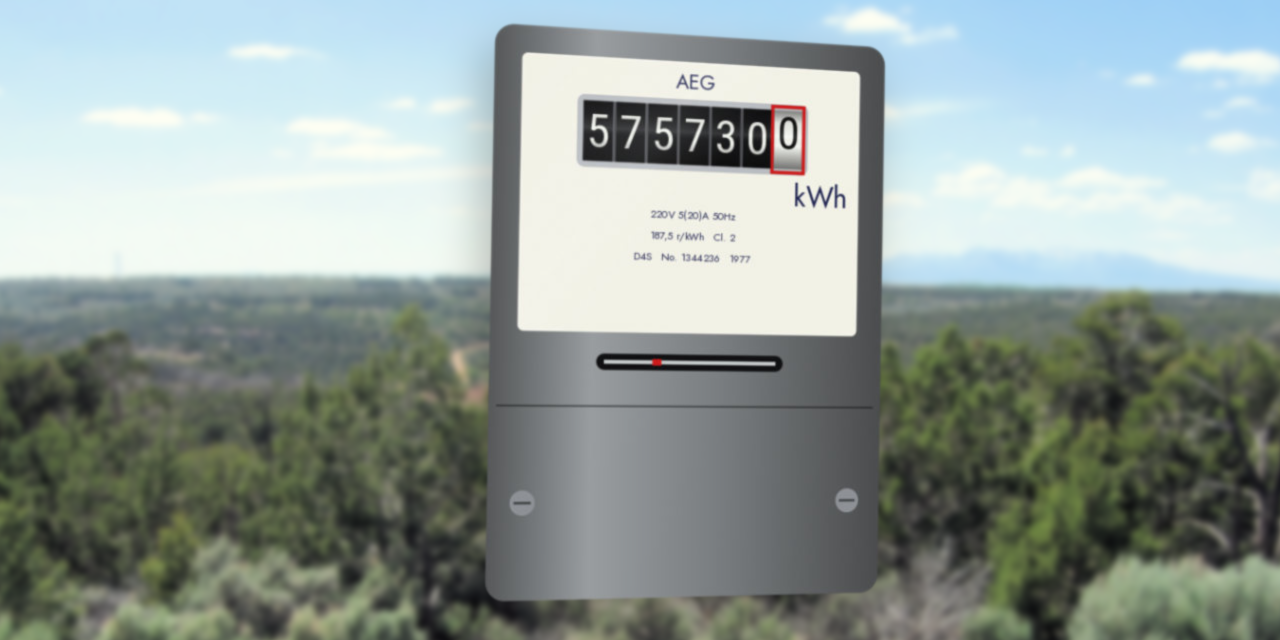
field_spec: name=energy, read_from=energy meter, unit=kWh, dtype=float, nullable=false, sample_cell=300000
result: 575730.0
